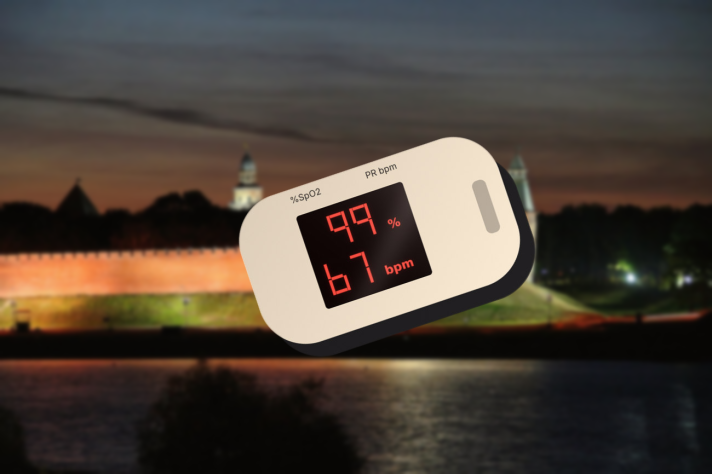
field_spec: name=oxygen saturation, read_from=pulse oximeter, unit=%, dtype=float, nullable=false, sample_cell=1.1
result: 99
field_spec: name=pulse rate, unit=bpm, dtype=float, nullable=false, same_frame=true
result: 67
